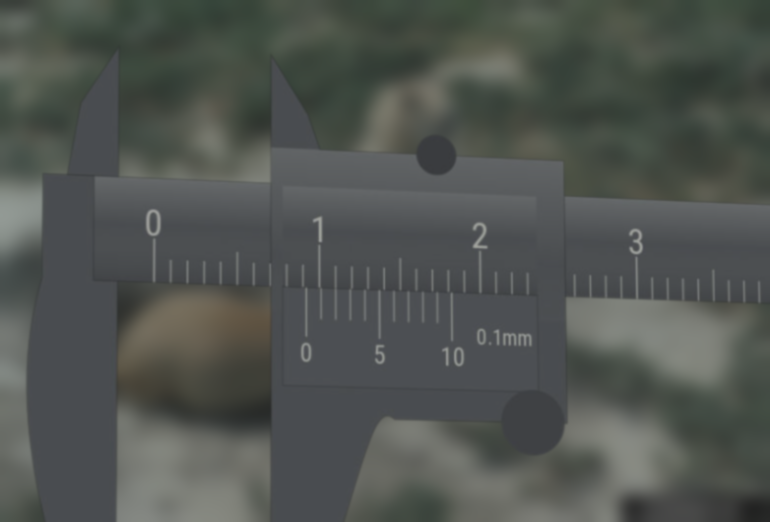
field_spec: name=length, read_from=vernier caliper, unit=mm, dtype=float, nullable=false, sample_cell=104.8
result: 9.2
